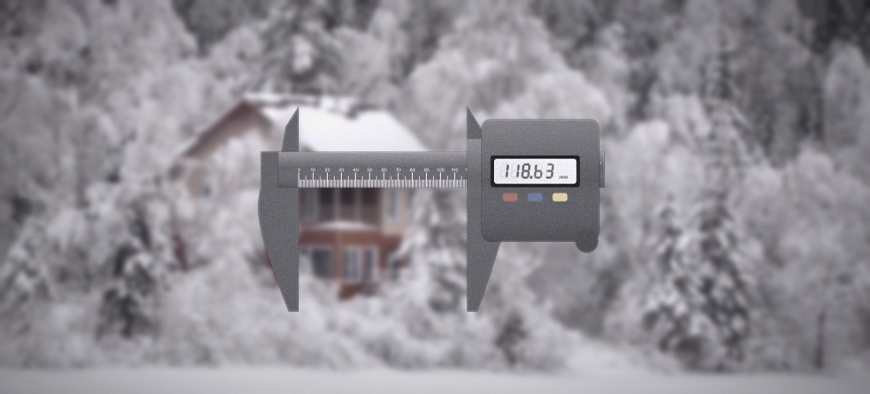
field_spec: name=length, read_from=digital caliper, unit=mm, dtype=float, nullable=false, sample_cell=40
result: 118.63
